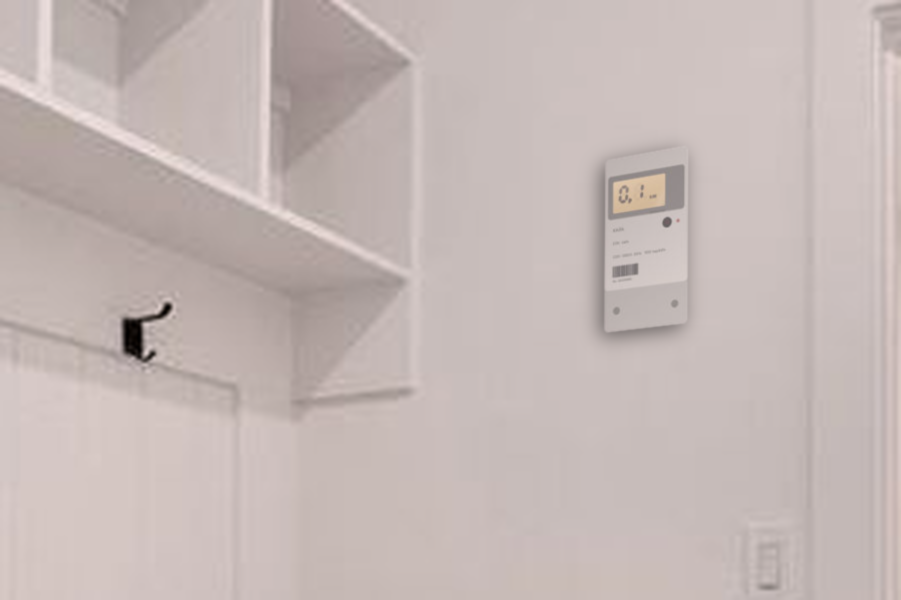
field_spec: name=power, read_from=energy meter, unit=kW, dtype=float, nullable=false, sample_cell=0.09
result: 0.1
